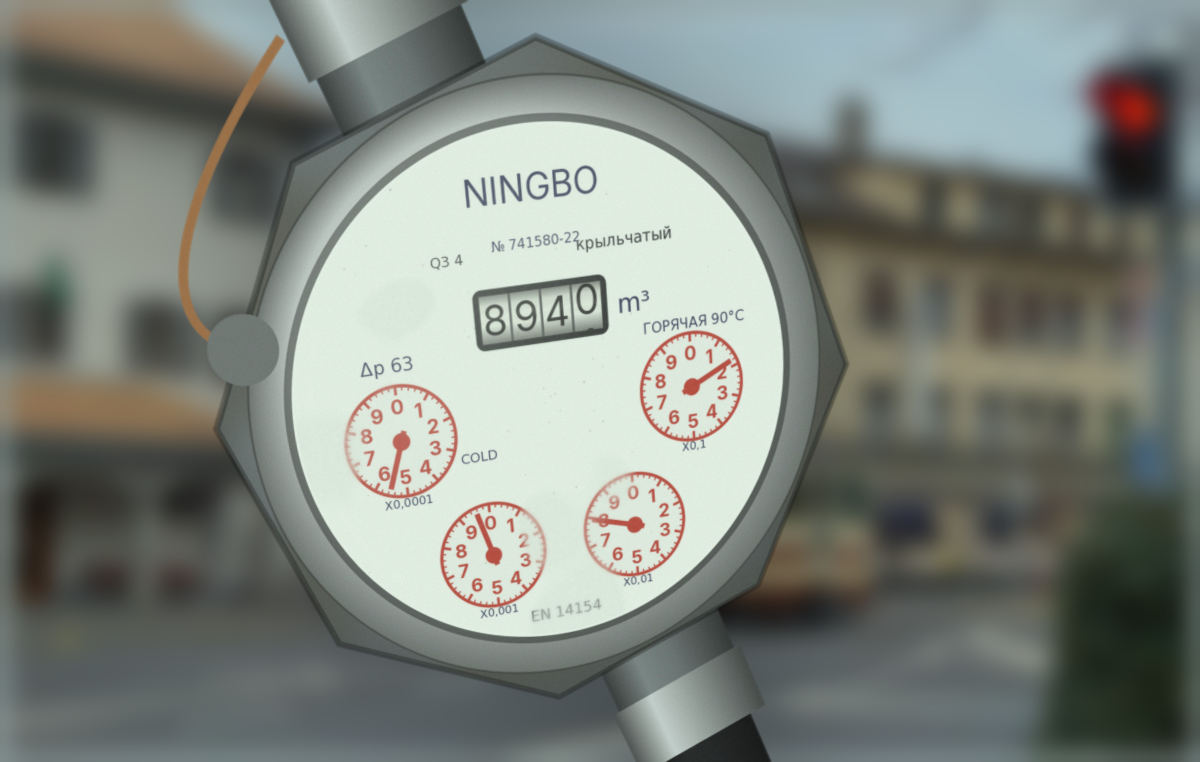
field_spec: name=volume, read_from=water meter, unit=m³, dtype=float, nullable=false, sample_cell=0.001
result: 8940.1795
